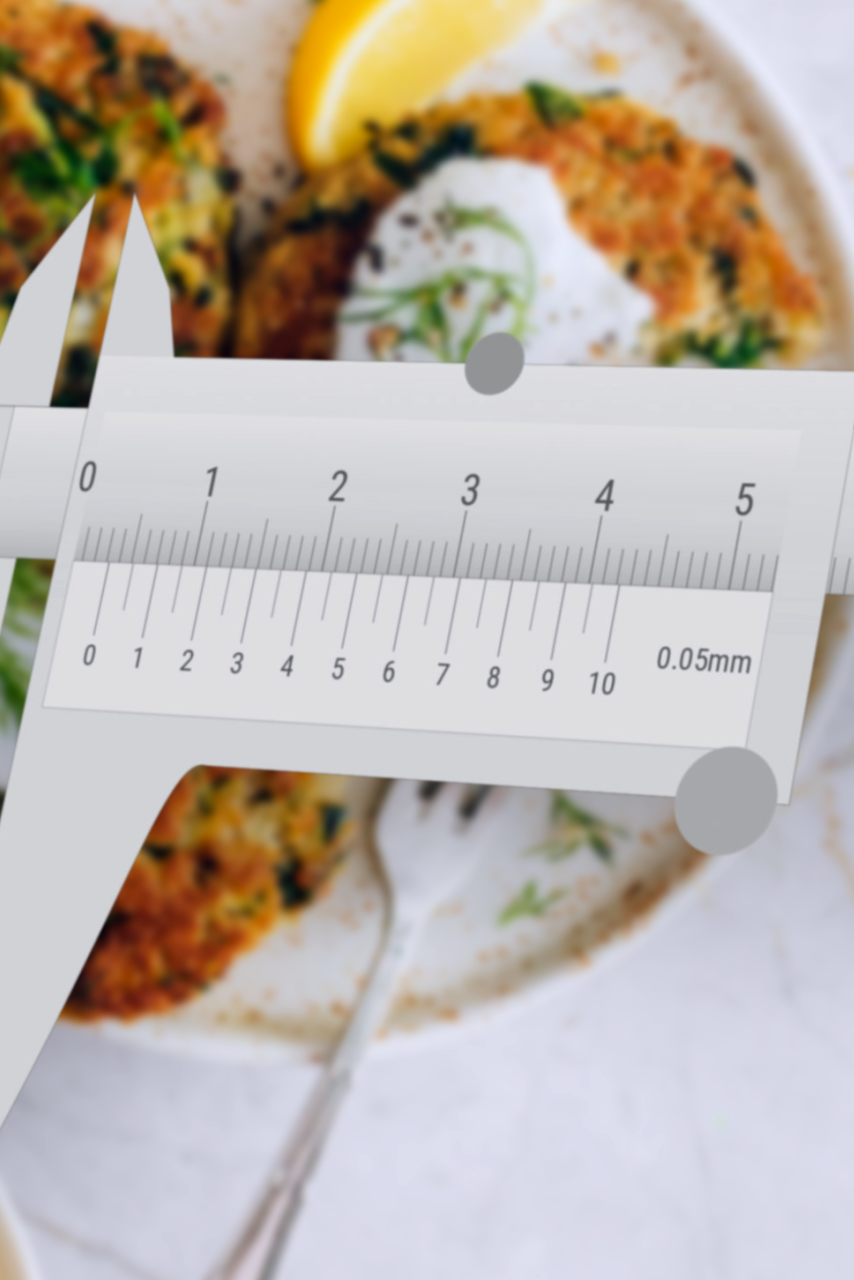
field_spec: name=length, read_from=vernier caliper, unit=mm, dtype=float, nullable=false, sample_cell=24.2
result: 3.2
